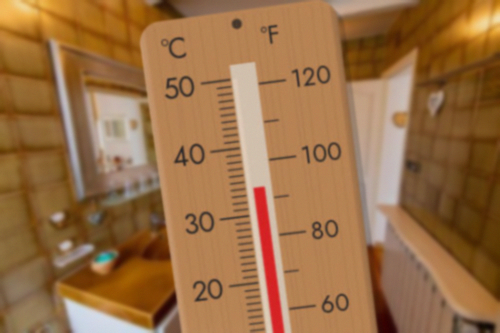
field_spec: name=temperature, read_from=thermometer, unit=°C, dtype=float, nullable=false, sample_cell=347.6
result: 34
